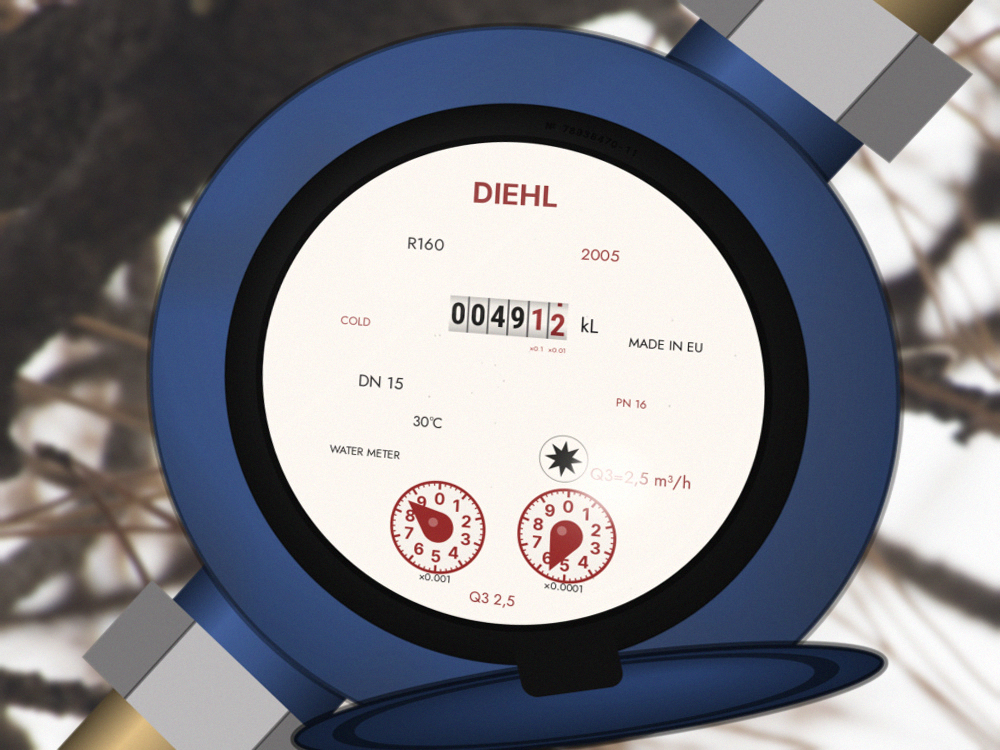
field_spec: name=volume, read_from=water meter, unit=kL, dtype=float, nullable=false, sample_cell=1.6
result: 49.1185
